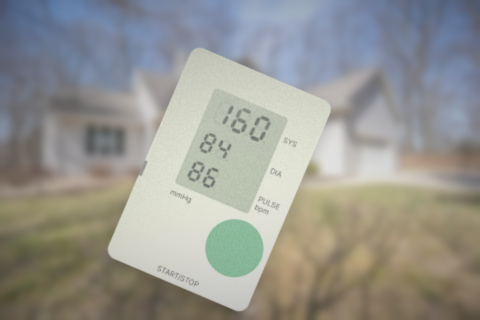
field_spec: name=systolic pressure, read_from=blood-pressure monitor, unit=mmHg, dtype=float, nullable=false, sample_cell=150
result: 160
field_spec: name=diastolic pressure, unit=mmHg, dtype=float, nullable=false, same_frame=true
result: 84
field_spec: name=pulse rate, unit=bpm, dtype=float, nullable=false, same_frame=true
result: 86
